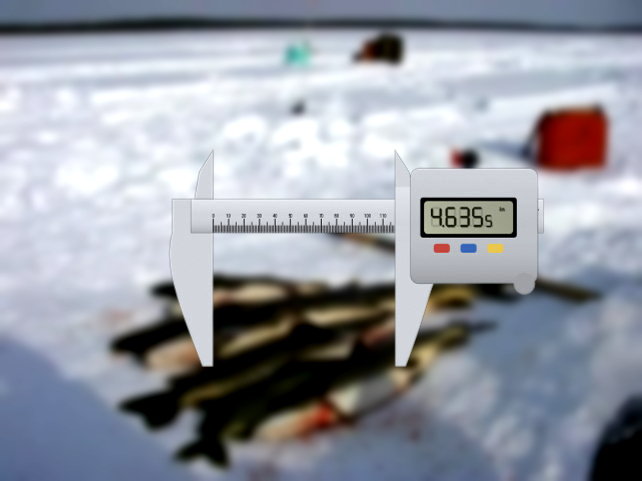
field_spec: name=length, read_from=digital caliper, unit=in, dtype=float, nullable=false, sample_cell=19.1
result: 4.6355
